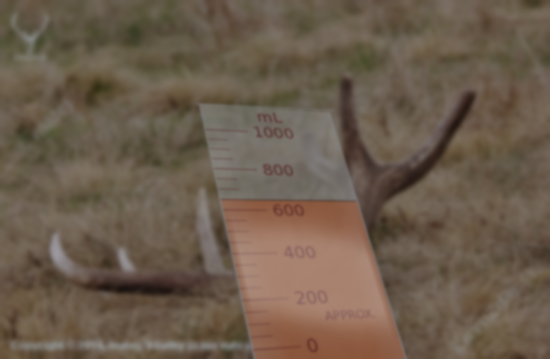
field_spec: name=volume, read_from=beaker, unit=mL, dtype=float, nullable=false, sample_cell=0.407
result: 650
